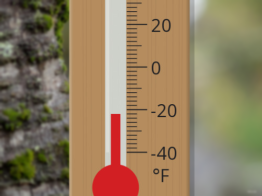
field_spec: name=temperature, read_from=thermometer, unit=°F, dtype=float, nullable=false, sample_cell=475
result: -22
